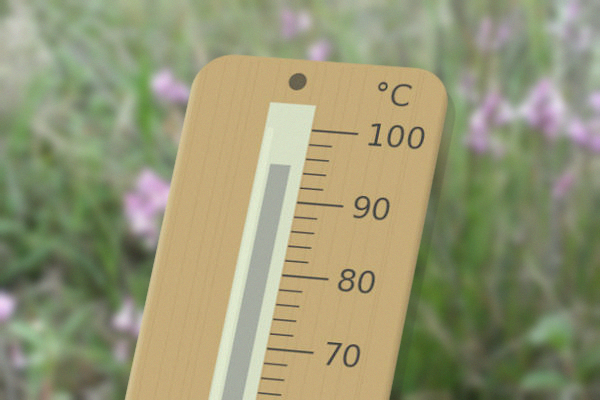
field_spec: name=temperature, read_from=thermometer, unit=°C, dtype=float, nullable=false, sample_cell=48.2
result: 95
